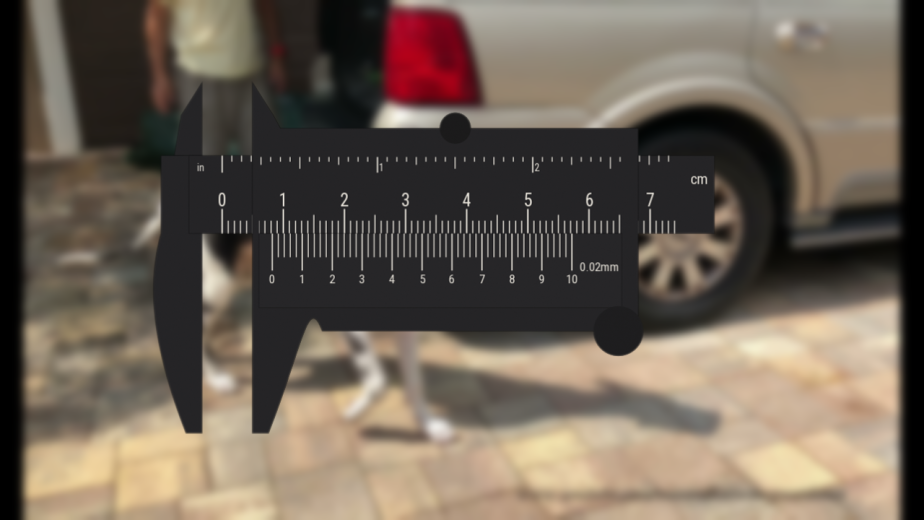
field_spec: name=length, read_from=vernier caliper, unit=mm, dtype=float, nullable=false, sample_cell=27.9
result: 8.2
